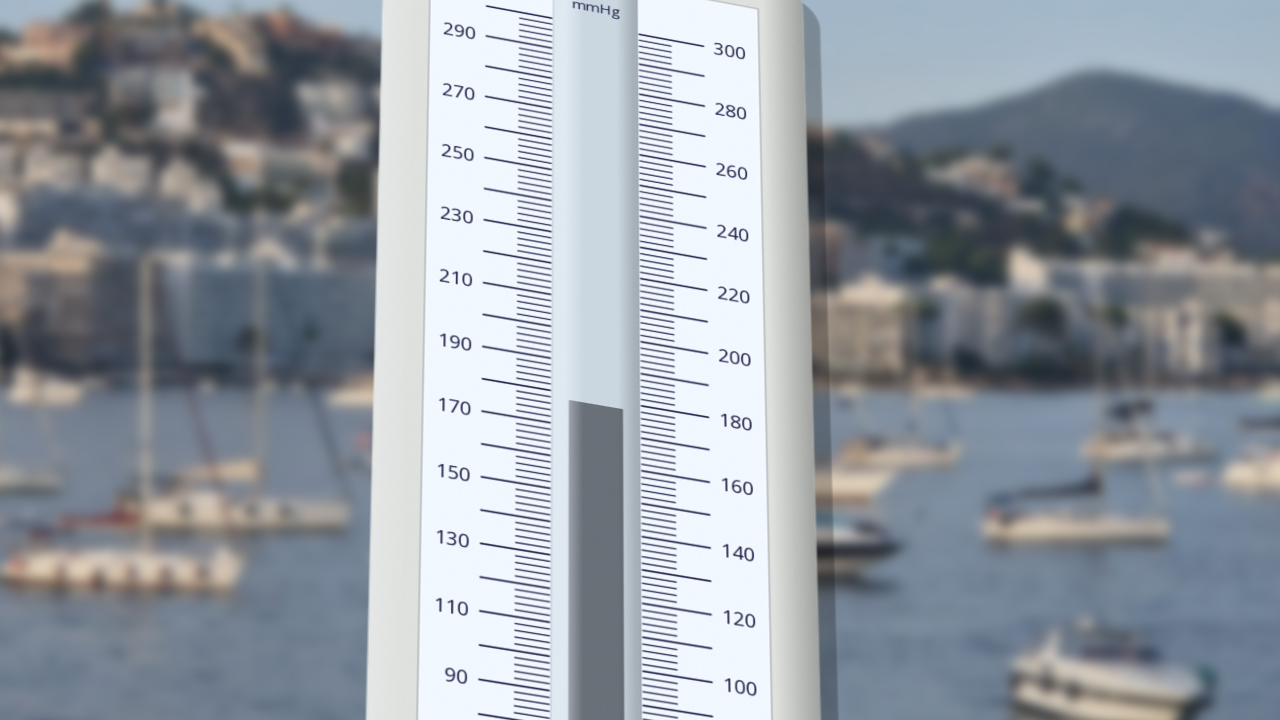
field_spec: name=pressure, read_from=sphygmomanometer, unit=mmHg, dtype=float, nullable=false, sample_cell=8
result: 178
